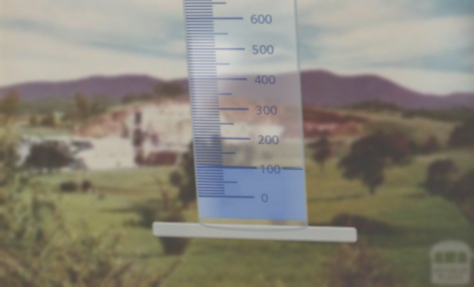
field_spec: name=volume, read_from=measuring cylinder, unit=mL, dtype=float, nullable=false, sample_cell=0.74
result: 100
